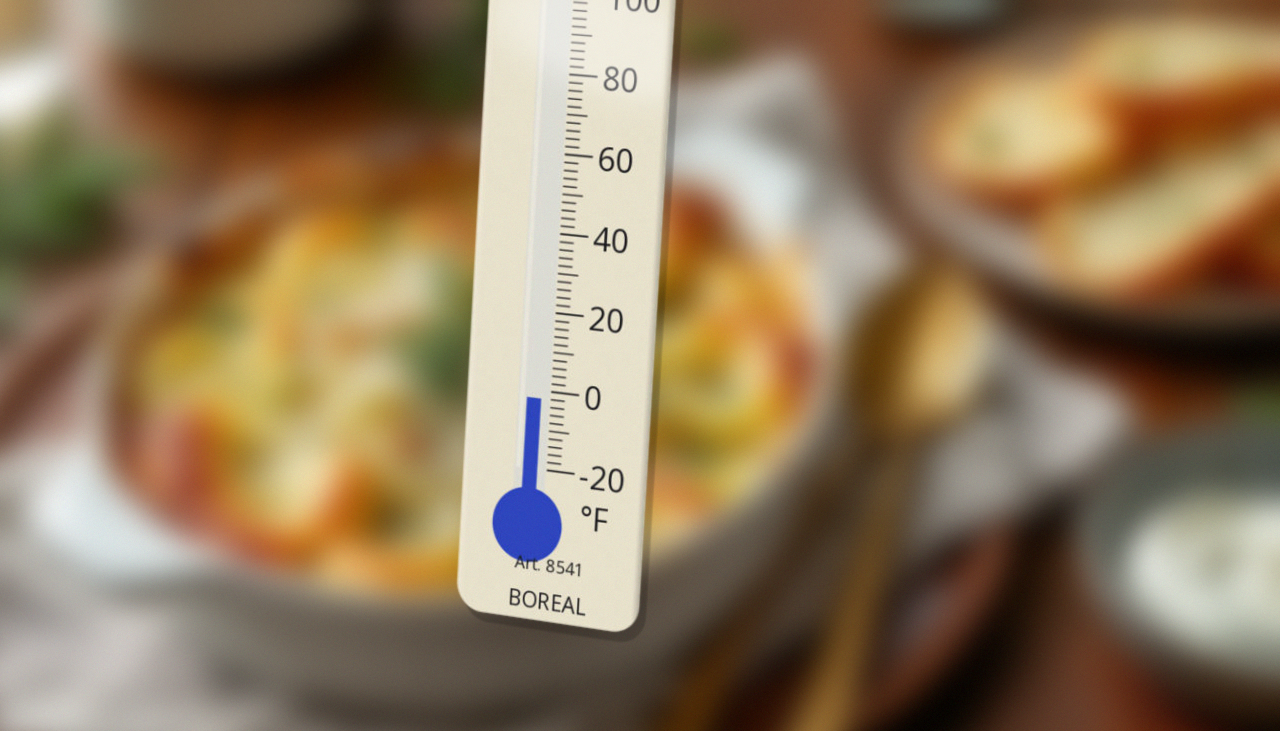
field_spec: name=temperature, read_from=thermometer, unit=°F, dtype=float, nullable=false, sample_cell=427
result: -2
